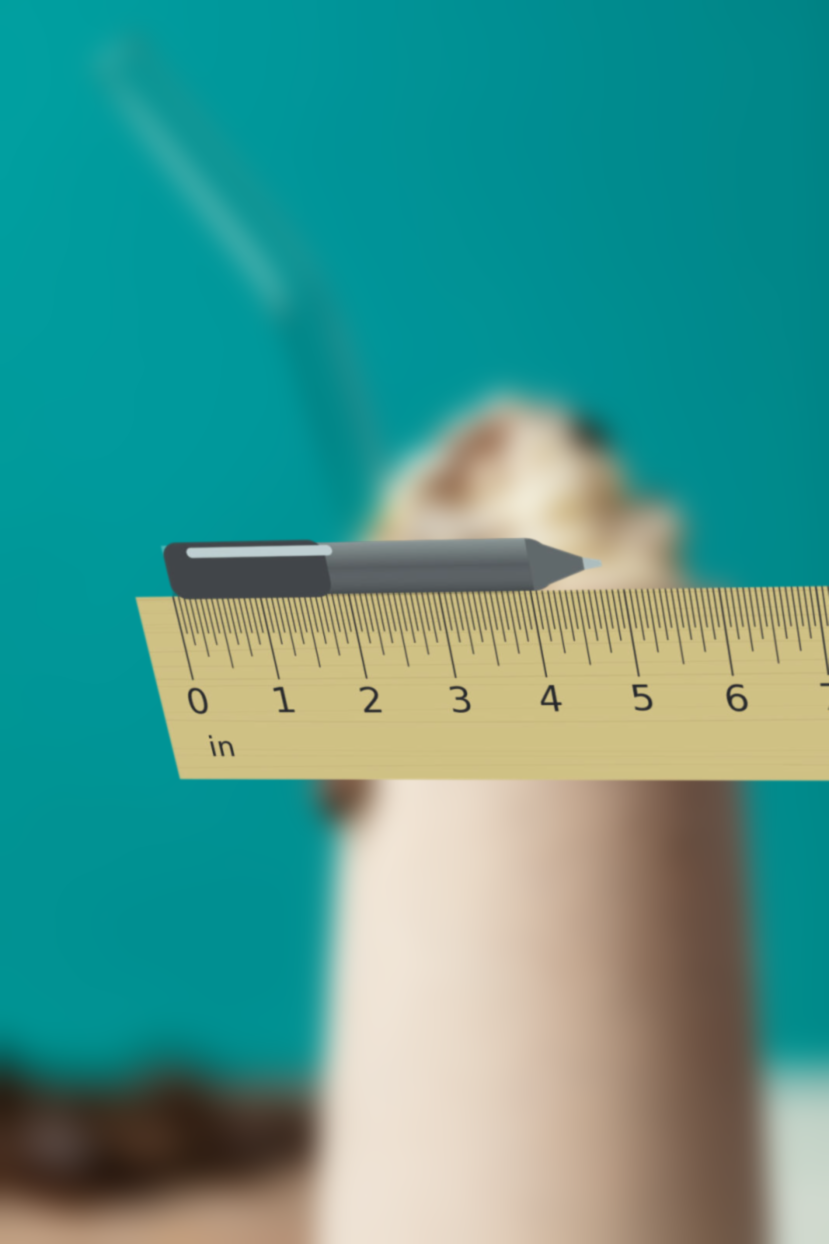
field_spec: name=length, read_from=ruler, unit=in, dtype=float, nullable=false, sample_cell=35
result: 4.8125
